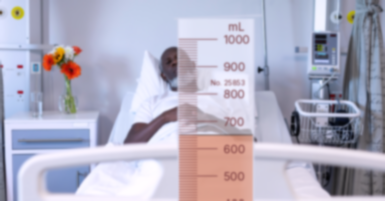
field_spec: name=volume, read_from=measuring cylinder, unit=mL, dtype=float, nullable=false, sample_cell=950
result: 650
